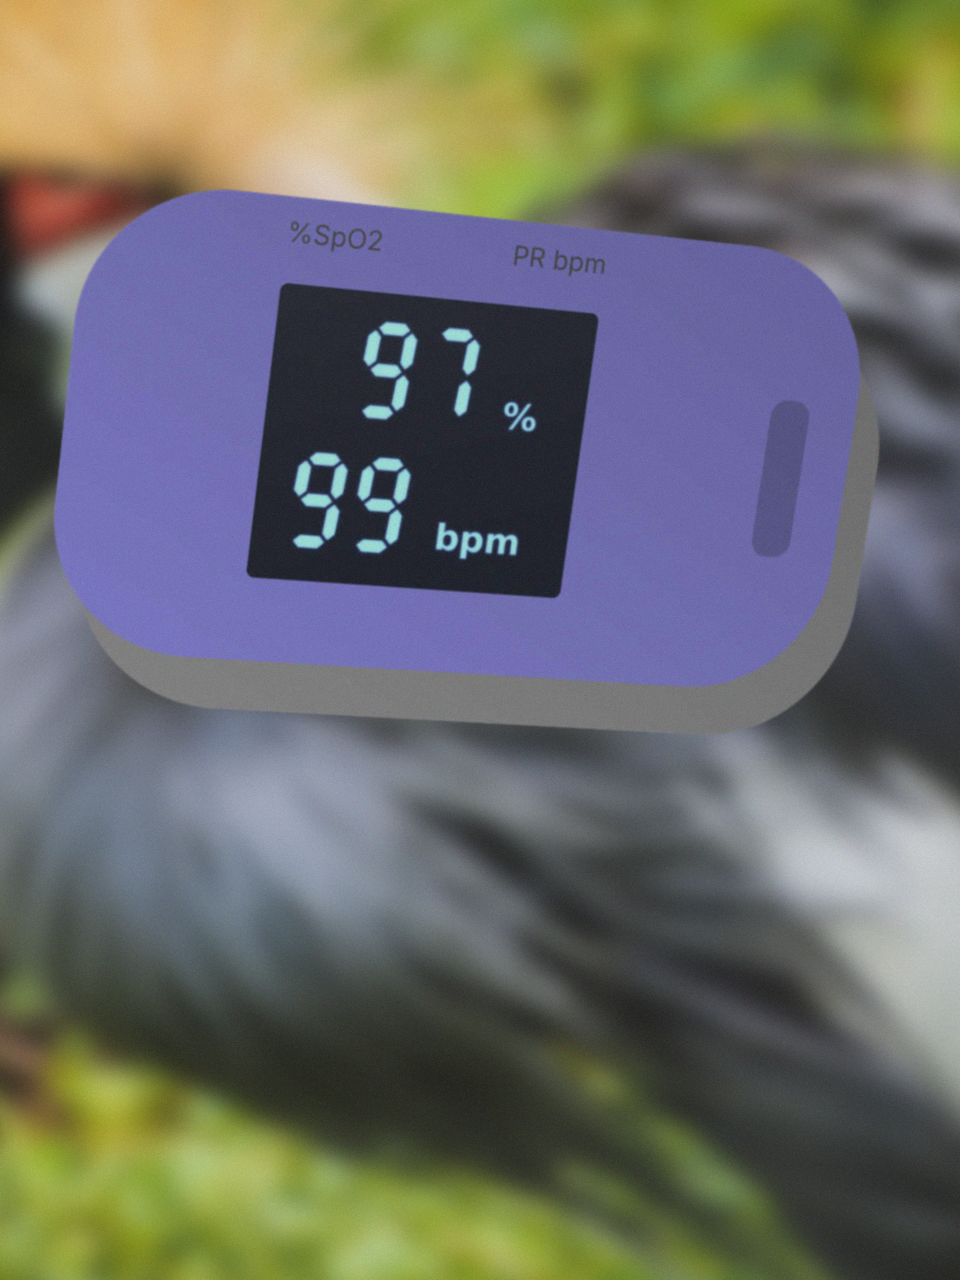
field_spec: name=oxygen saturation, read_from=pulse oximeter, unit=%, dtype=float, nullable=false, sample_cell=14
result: 97
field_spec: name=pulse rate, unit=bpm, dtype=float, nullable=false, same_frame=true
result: 99
